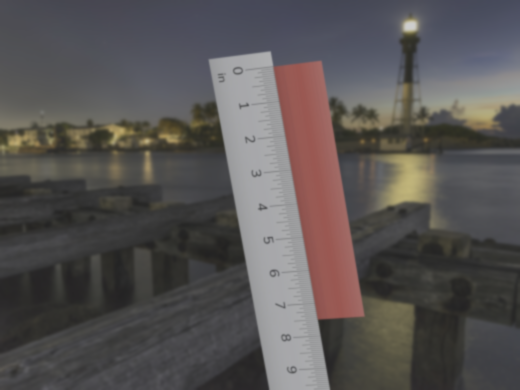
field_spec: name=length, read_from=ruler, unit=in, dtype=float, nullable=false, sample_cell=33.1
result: 7.5
